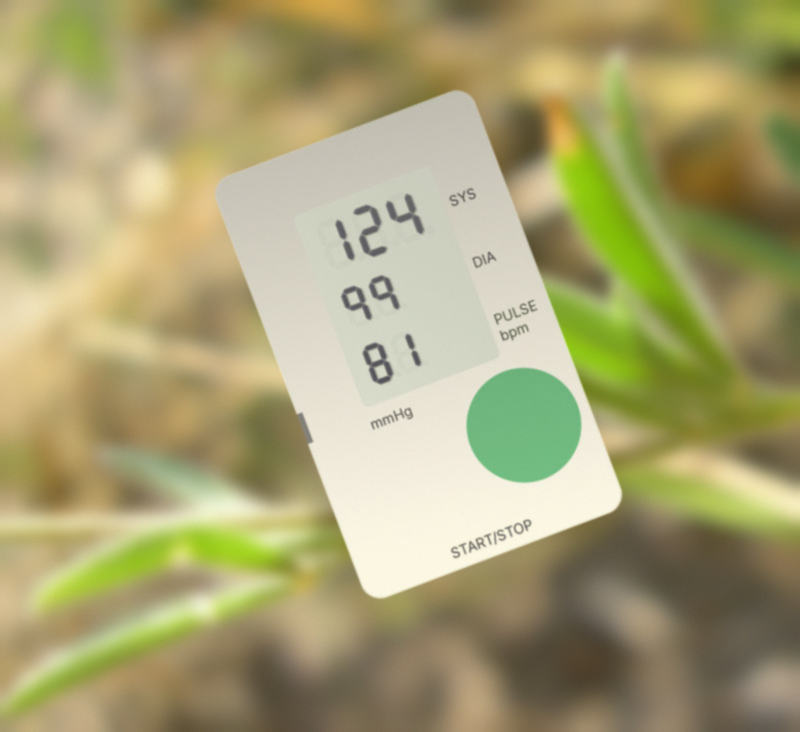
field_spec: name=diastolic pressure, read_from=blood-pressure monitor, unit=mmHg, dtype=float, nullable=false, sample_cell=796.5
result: 99
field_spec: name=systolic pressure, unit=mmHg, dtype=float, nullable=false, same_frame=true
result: 124
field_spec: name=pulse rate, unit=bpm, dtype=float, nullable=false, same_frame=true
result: 81
